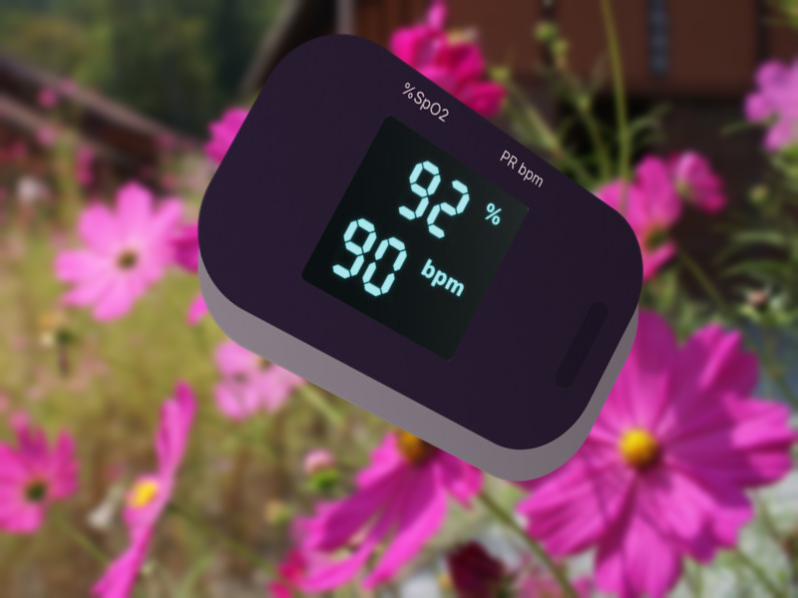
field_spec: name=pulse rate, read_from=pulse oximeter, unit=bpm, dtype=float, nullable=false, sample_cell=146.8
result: 90
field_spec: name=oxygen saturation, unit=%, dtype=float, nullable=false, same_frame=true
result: 92
